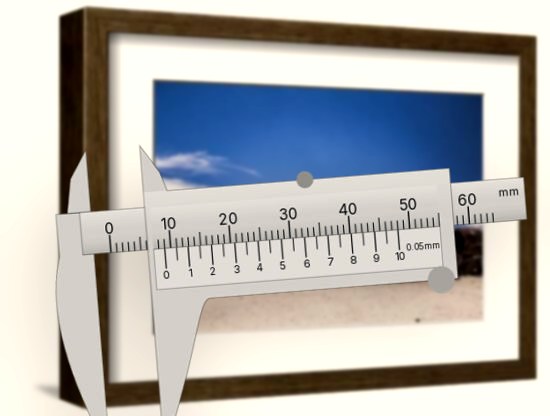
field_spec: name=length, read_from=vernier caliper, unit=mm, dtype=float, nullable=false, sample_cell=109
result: 9.0
